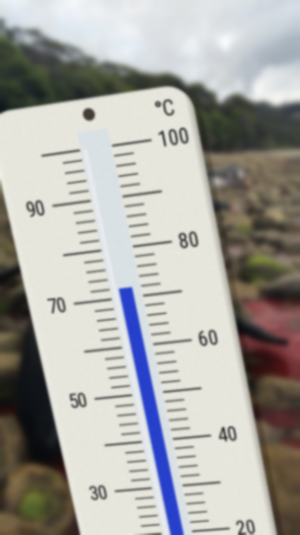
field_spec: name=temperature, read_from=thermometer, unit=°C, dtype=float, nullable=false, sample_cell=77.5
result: 72
